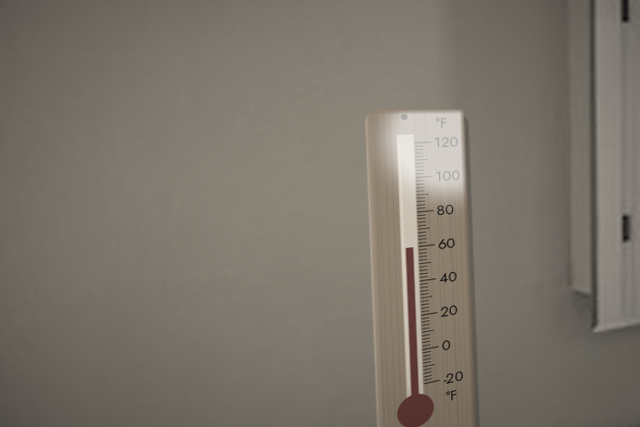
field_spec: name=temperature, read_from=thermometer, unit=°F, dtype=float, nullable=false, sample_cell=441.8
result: 60
